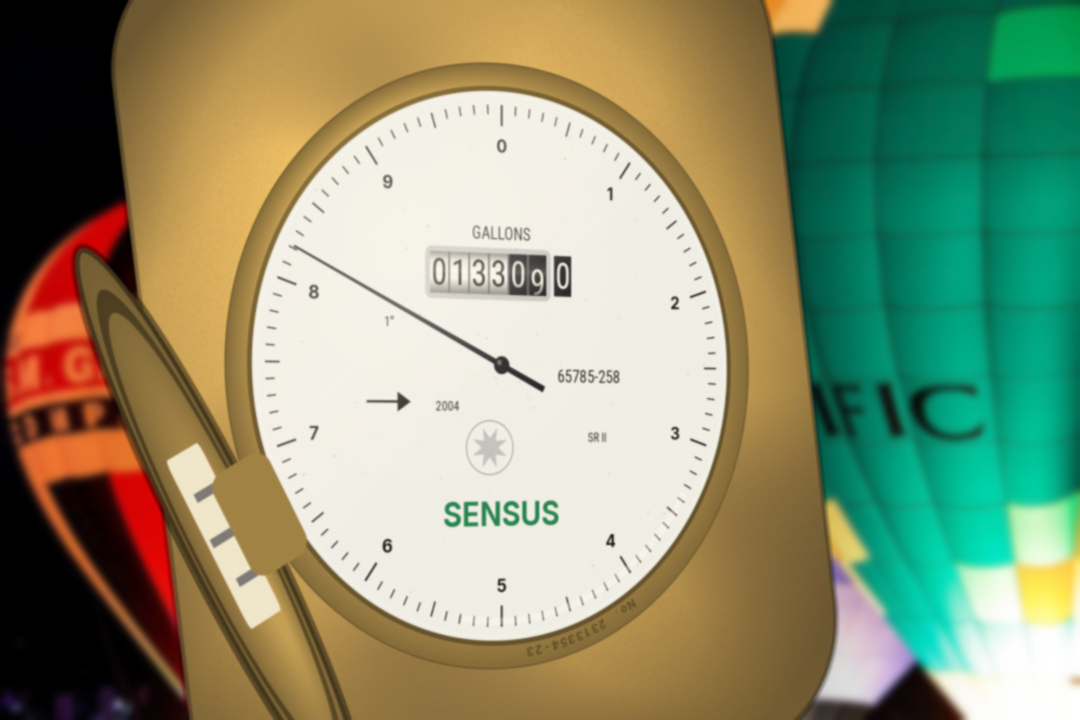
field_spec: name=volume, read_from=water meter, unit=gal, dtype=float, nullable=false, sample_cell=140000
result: 133088.2
